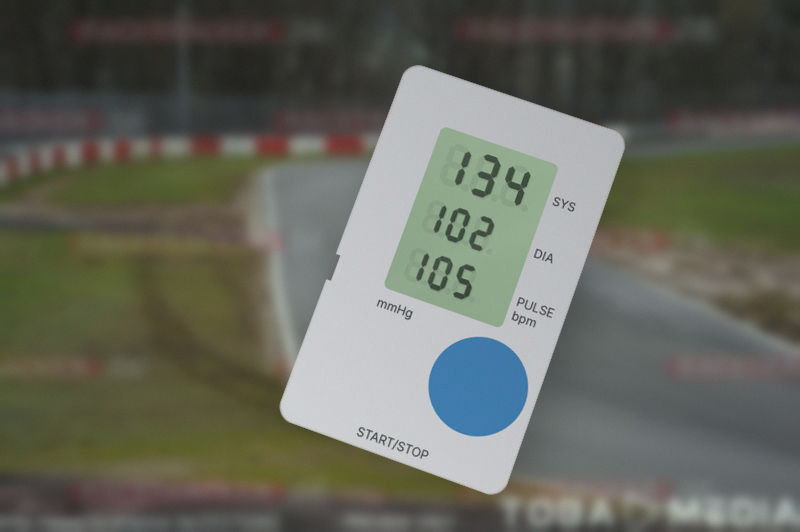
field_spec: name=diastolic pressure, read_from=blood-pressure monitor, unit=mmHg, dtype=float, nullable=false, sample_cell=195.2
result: 102
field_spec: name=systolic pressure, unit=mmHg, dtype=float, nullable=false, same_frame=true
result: 134
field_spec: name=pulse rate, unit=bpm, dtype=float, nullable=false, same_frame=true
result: 105
